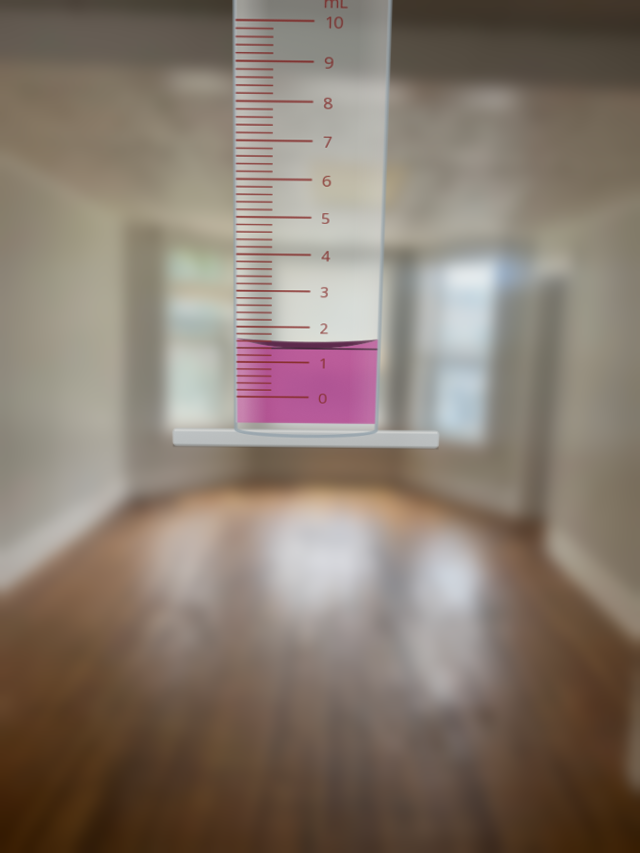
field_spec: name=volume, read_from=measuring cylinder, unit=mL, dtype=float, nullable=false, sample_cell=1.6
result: 1.4
